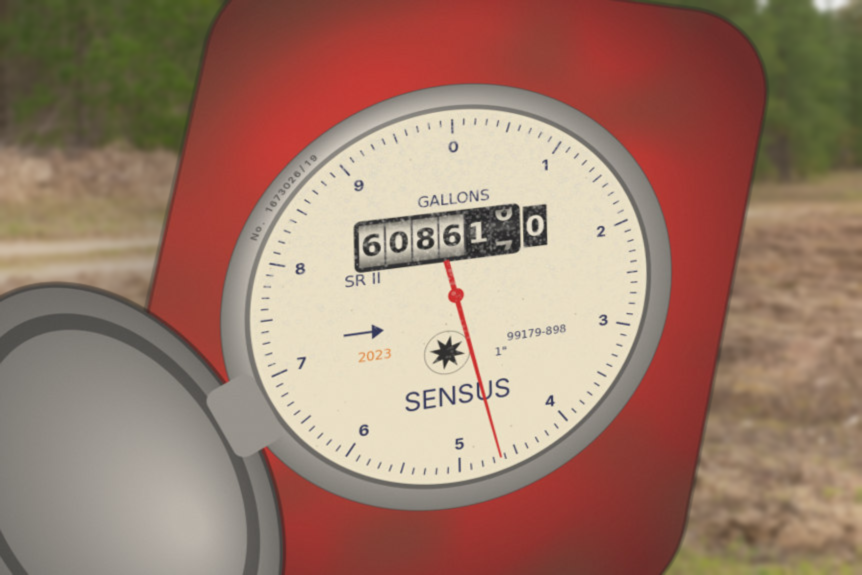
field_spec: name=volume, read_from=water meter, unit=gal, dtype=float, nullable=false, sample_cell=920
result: 6086164.6
